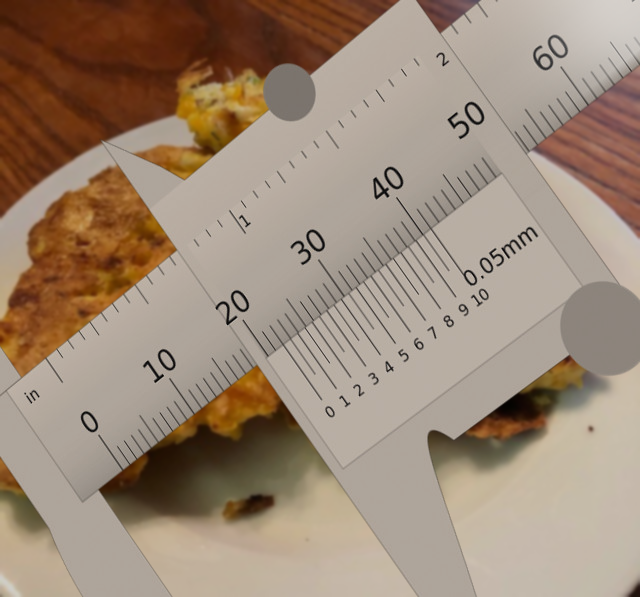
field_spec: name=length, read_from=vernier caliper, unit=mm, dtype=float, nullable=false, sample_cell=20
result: 22.0
